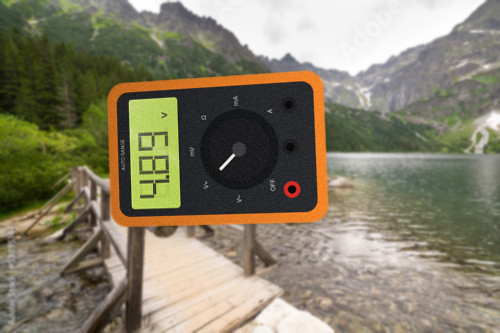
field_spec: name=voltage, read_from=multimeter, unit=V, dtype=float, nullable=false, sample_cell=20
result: 4.89
